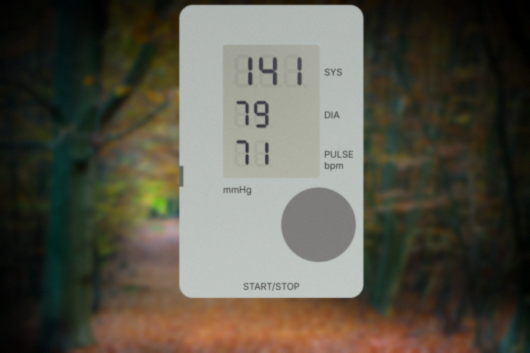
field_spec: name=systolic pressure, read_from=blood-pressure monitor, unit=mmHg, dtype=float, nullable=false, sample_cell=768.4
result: 141
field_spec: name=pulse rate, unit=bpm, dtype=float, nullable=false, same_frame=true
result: 71
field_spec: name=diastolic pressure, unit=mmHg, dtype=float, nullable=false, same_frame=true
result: 79
